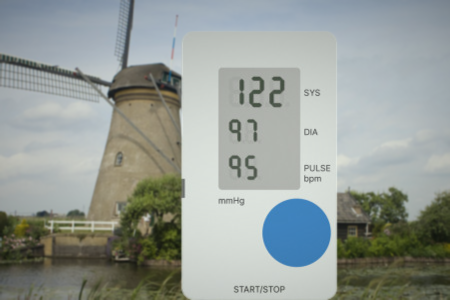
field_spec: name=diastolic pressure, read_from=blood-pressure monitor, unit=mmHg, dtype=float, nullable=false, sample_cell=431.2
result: 97
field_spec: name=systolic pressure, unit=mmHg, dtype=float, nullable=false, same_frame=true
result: 122
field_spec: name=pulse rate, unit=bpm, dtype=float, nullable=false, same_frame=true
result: 95
